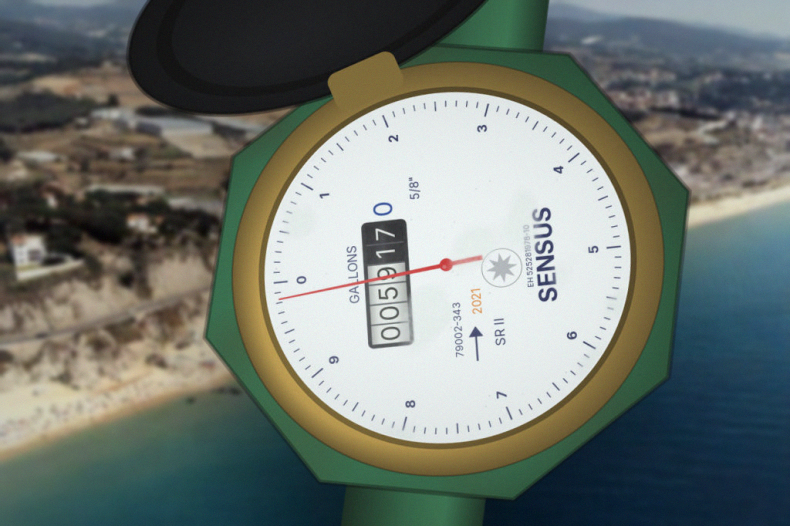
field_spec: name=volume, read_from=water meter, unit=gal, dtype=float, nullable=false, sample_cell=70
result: 59169.8
